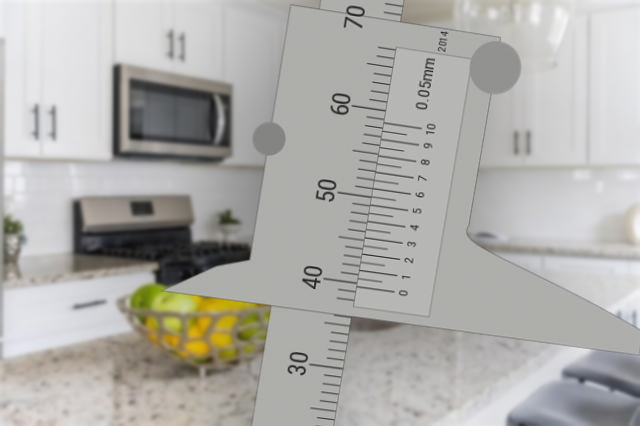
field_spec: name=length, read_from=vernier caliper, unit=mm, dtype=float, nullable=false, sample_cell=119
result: 39.6
